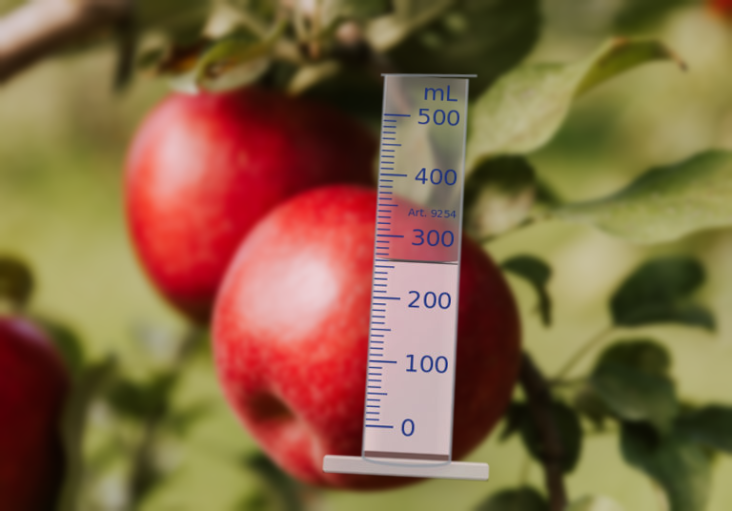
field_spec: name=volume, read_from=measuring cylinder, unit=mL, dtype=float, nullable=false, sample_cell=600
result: 260
